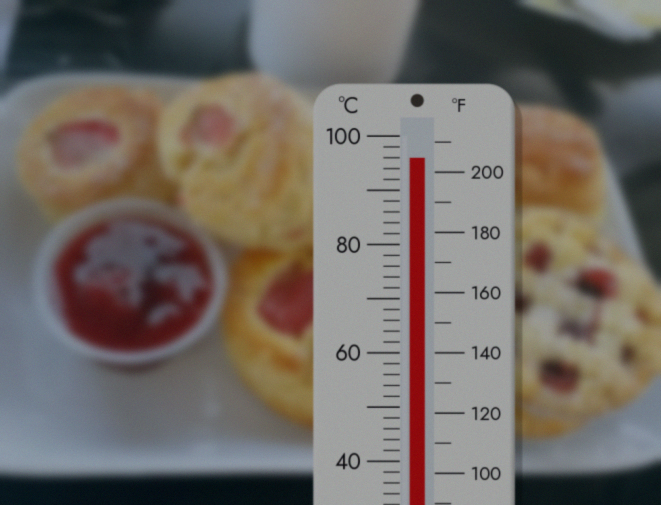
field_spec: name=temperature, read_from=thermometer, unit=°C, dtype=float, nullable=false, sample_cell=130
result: 96
